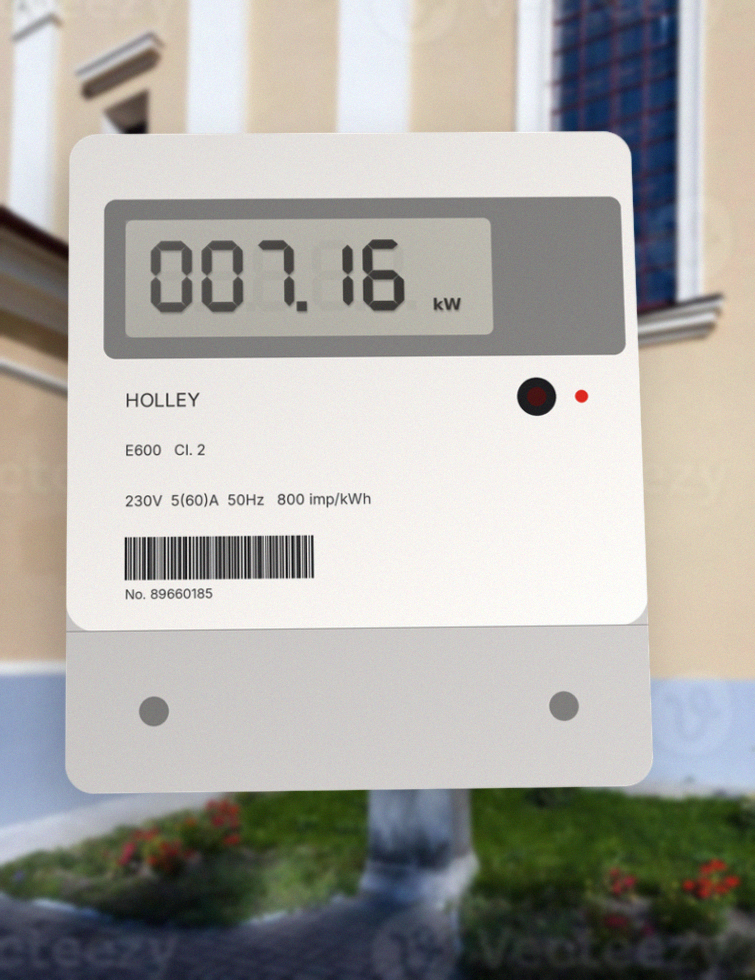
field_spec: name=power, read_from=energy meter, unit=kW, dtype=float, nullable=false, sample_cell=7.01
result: 7.16
